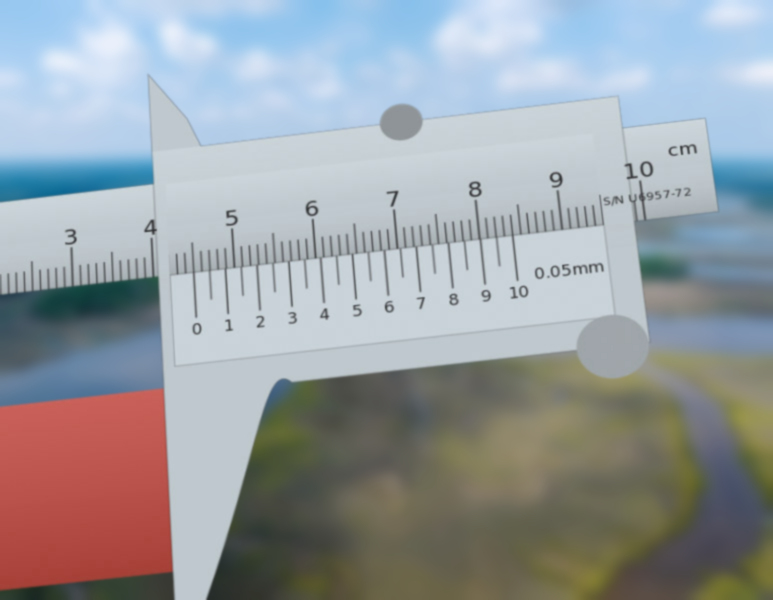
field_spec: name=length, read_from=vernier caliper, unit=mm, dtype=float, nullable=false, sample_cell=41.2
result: 45.0
